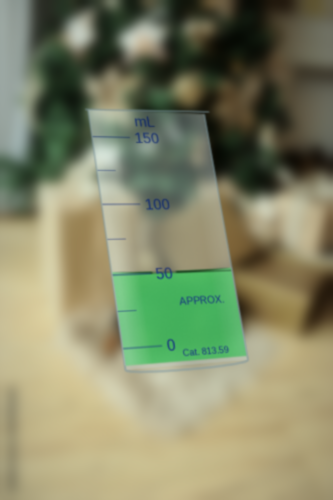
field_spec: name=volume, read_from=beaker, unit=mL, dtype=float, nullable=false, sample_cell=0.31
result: 50
